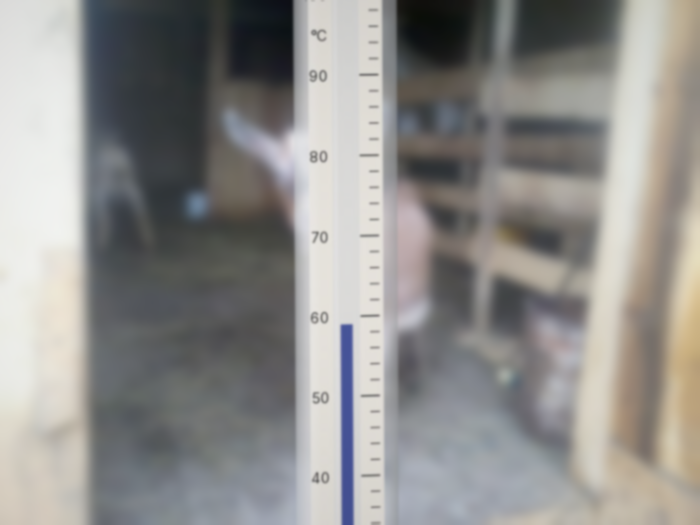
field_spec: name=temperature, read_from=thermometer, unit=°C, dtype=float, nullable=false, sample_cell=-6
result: 59
